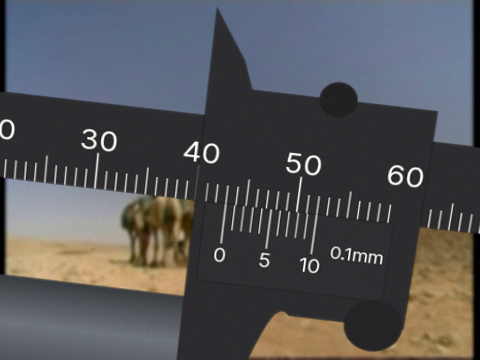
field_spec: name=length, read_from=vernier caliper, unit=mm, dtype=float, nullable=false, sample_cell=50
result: 43.0
